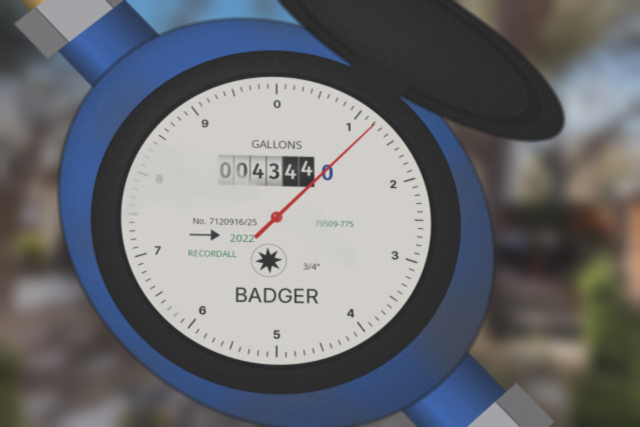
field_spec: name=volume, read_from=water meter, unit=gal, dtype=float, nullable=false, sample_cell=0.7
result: 43441.2
